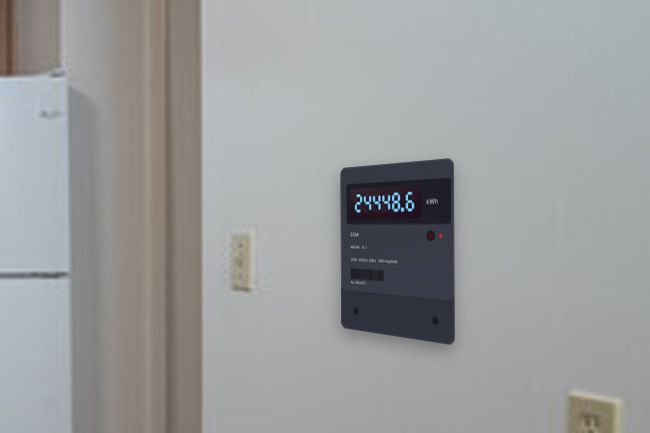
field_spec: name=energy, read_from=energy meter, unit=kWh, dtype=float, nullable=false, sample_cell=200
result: 24448.6
